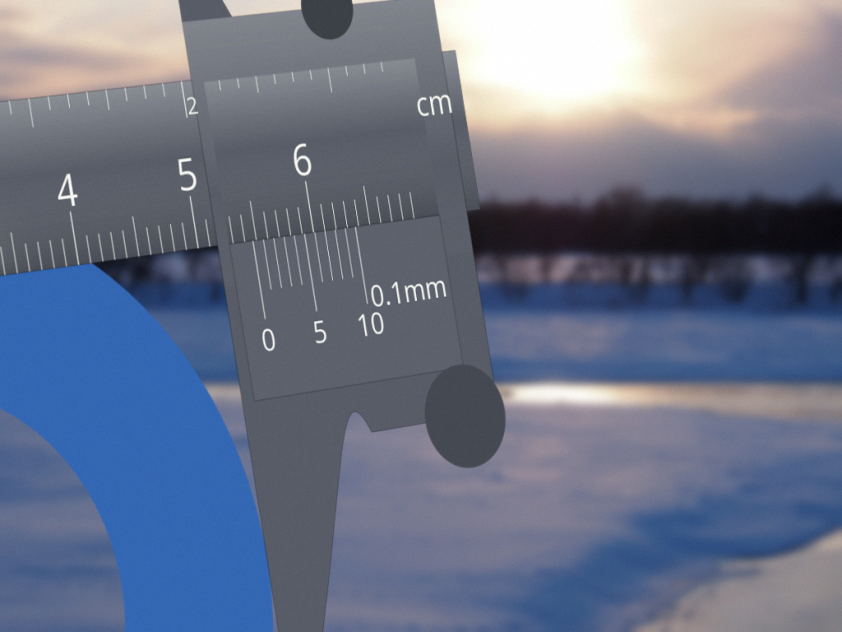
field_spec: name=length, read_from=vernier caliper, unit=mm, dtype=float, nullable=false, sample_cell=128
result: 54.7
